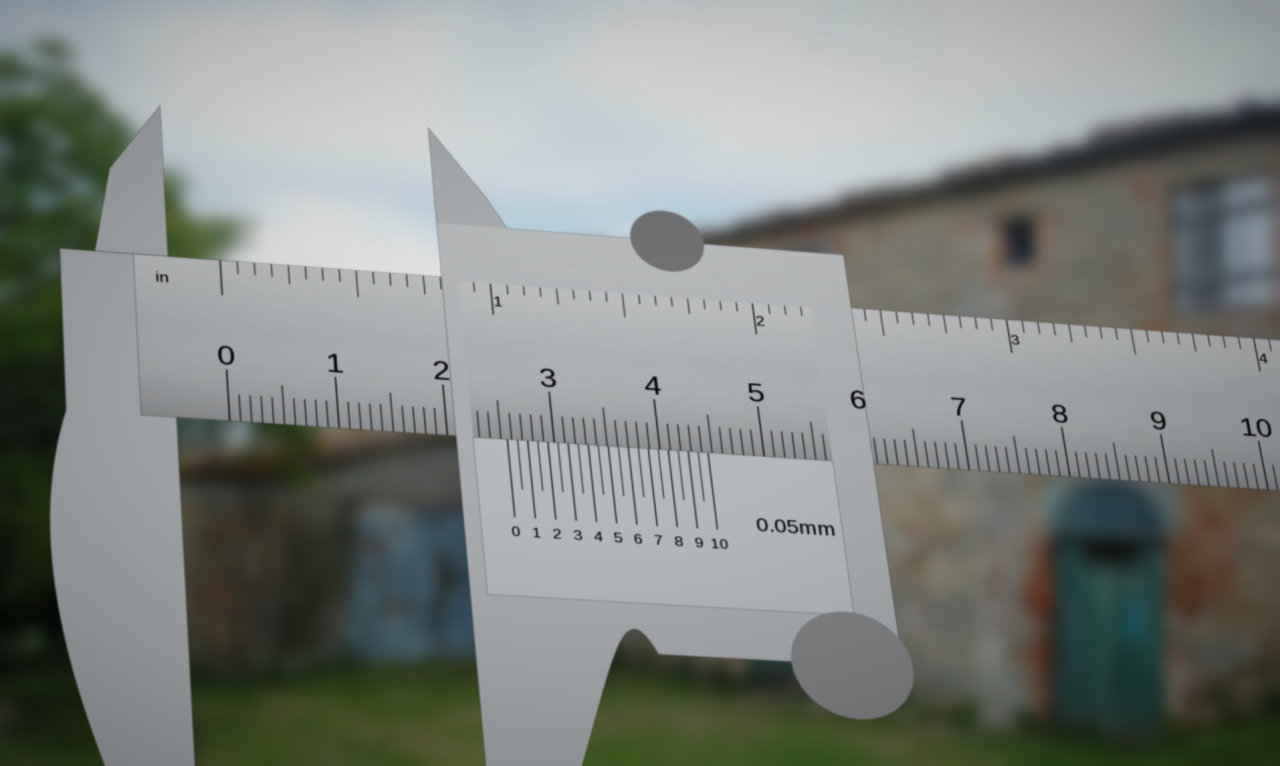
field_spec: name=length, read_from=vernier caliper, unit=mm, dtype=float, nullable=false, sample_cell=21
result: 25.6
